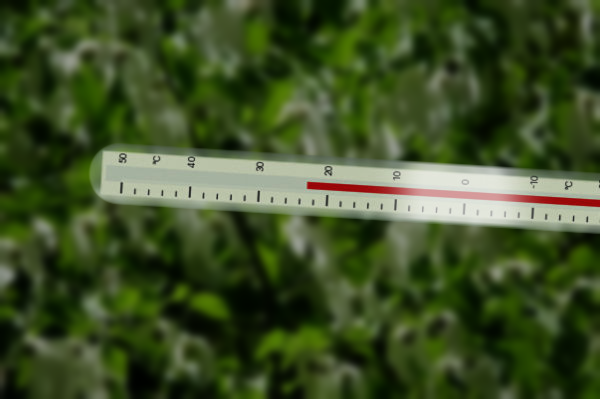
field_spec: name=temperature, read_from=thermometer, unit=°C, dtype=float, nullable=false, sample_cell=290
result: 23
